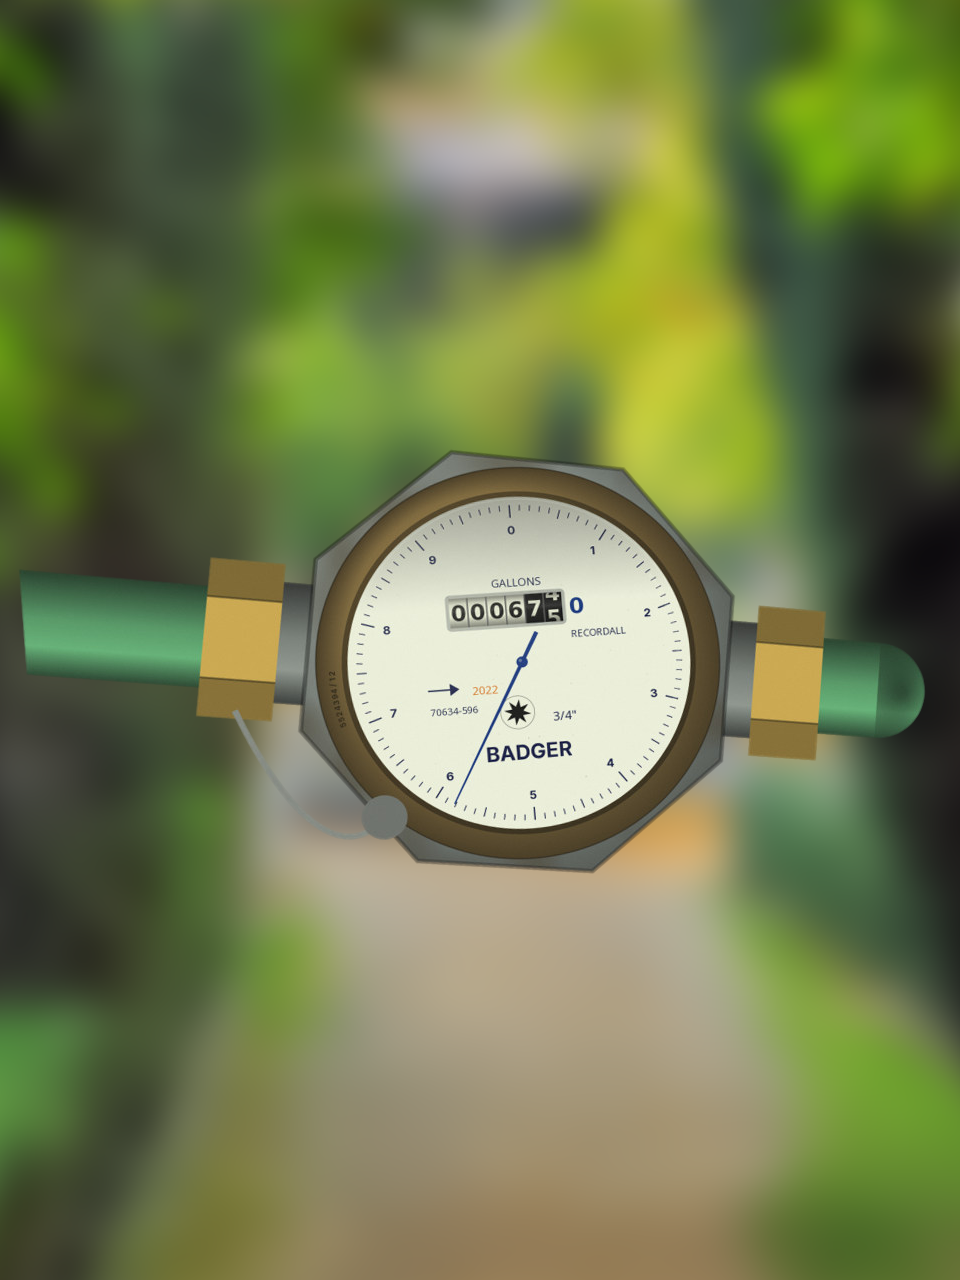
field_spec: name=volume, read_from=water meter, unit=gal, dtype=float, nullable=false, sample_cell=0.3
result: 6745.8
